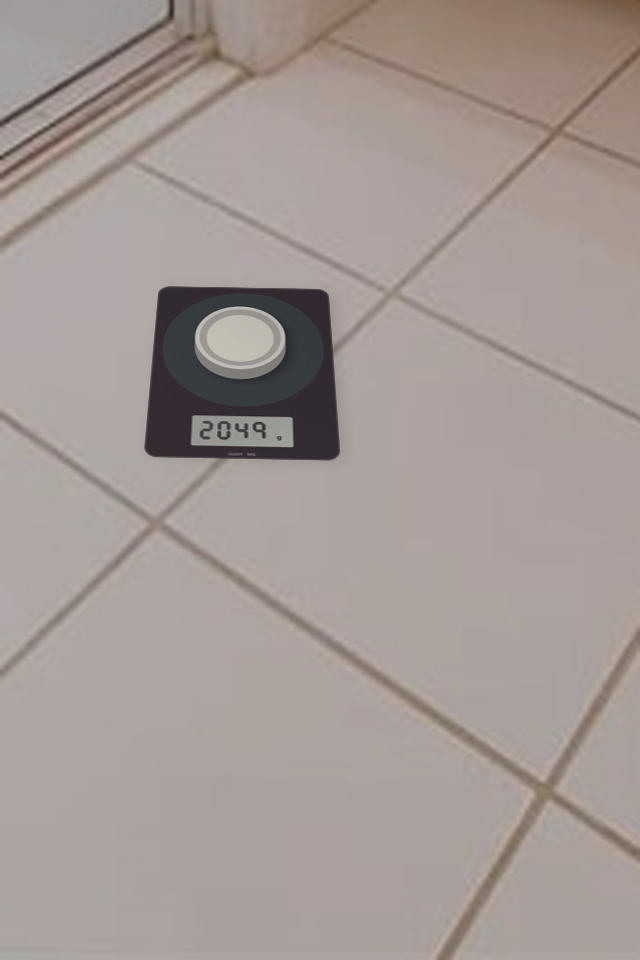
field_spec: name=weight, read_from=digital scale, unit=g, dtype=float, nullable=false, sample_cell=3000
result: 2049
